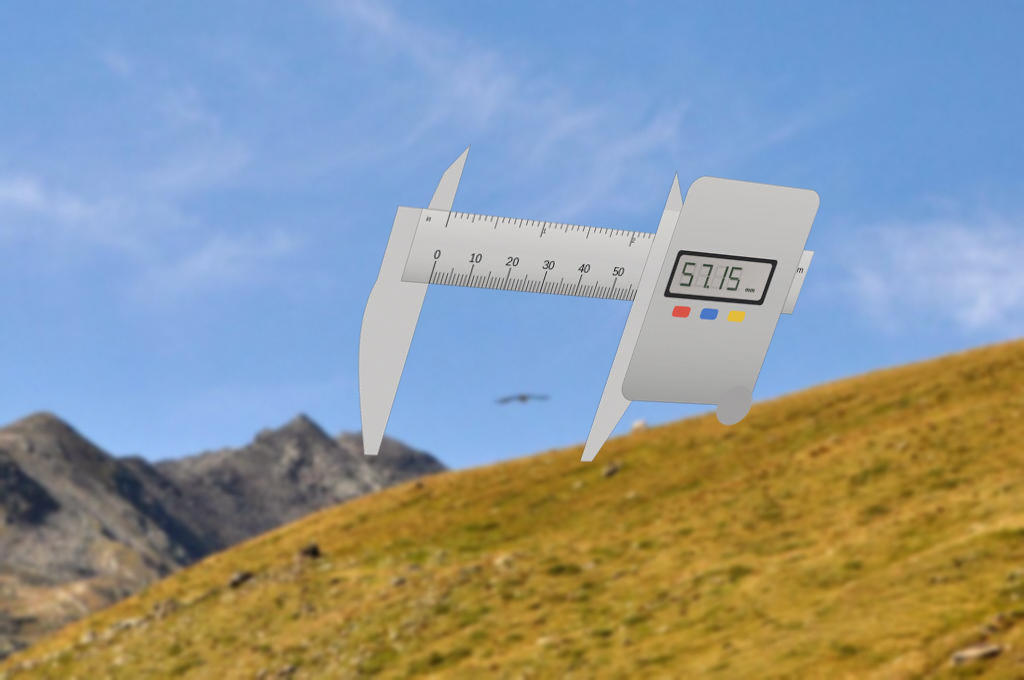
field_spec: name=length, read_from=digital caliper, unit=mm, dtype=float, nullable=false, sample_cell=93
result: 57.15
